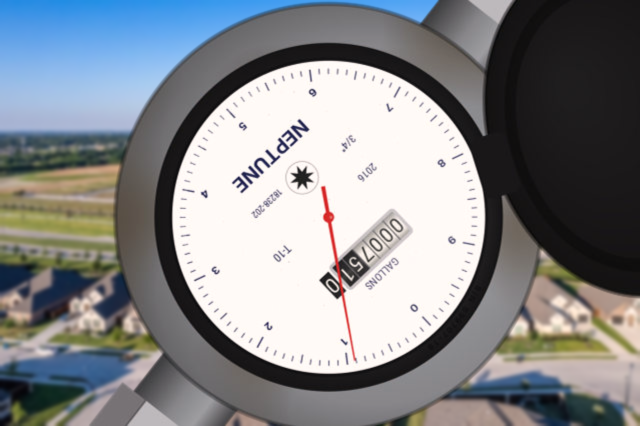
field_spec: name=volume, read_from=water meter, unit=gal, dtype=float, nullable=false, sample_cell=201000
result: 7510.9
